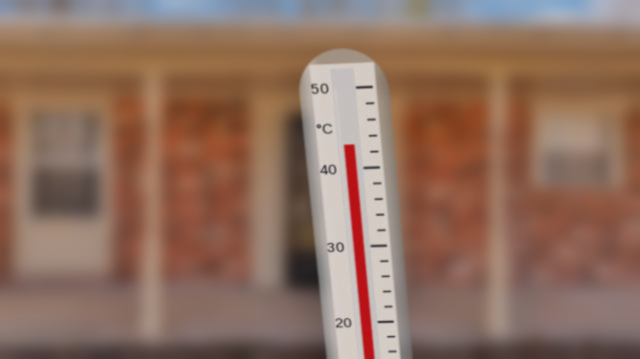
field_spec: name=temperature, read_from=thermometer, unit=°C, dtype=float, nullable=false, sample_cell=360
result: 43
